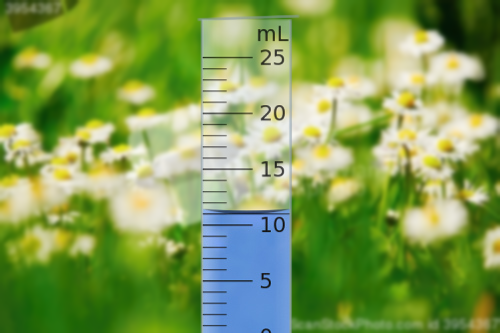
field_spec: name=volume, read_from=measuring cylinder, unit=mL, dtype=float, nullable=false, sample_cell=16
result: 11
